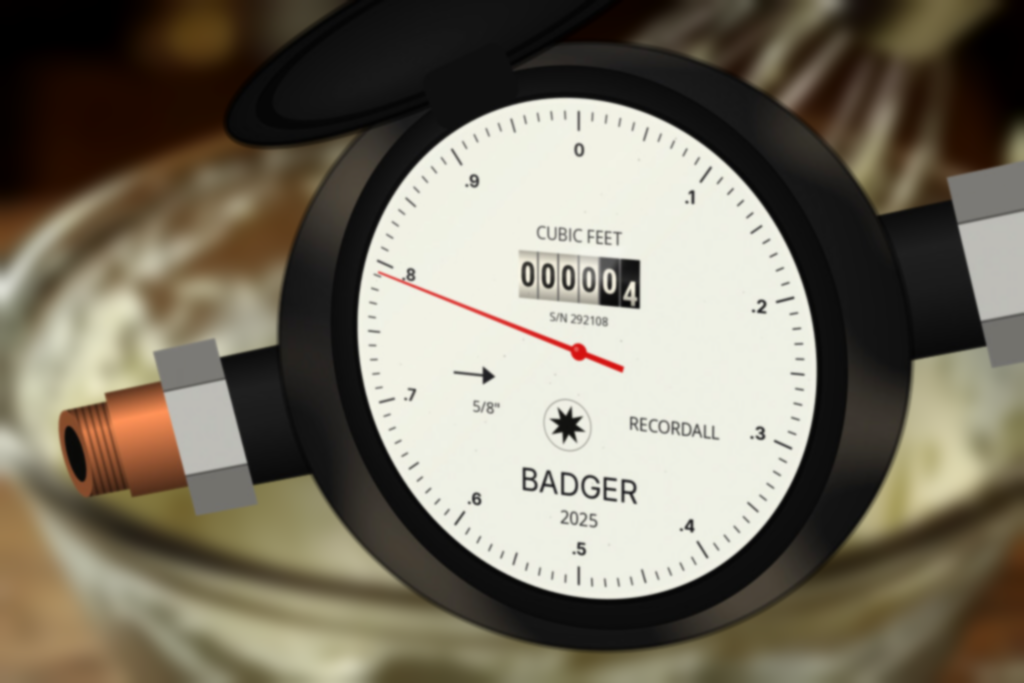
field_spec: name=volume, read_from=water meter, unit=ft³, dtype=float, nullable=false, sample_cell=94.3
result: 3.79
